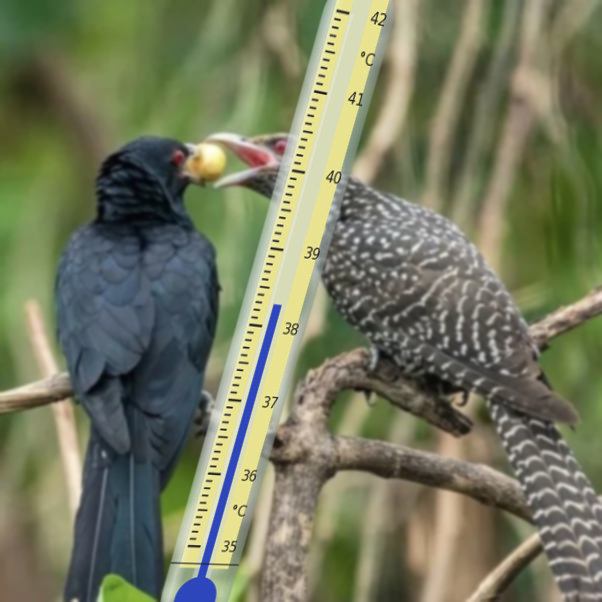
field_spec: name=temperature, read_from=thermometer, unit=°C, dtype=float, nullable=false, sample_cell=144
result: 38.3
